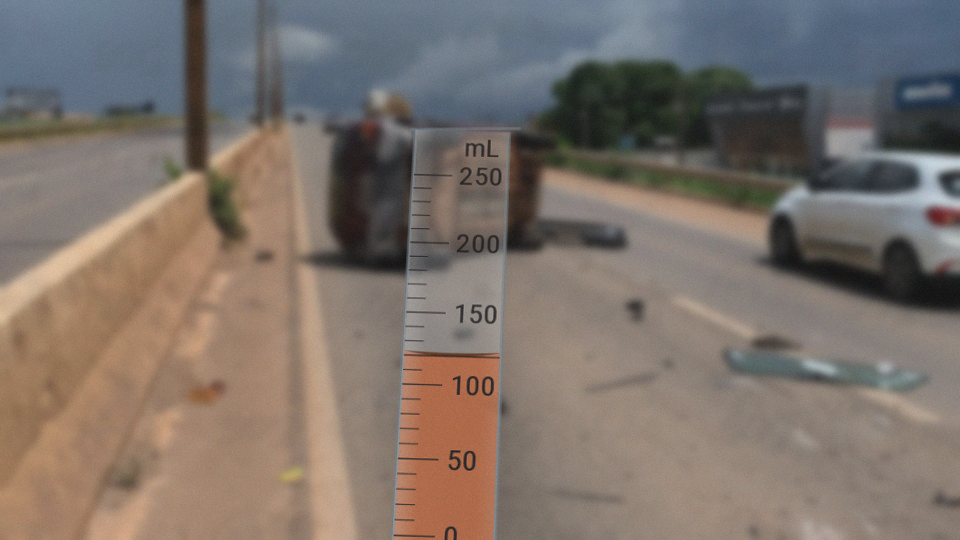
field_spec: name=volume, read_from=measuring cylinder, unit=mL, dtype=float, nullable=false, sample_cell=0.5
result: 120
